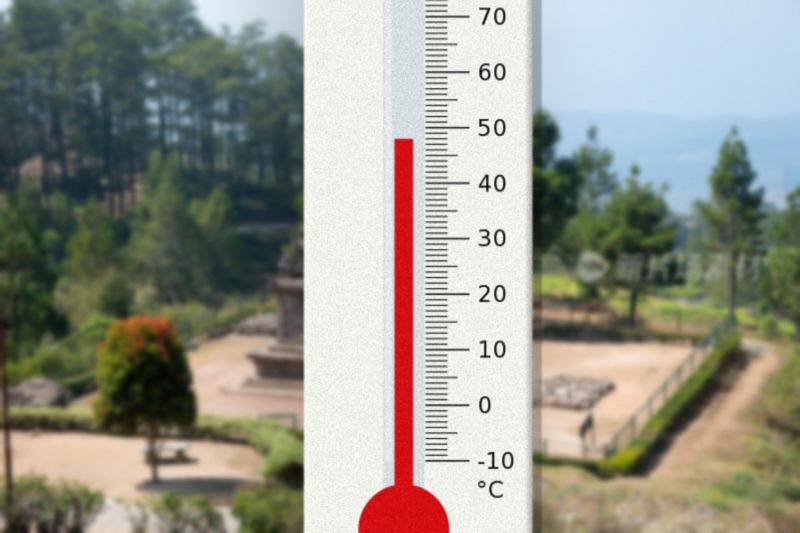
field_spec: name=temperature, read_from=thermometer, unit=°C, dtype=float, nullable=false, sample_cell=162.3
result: 48
